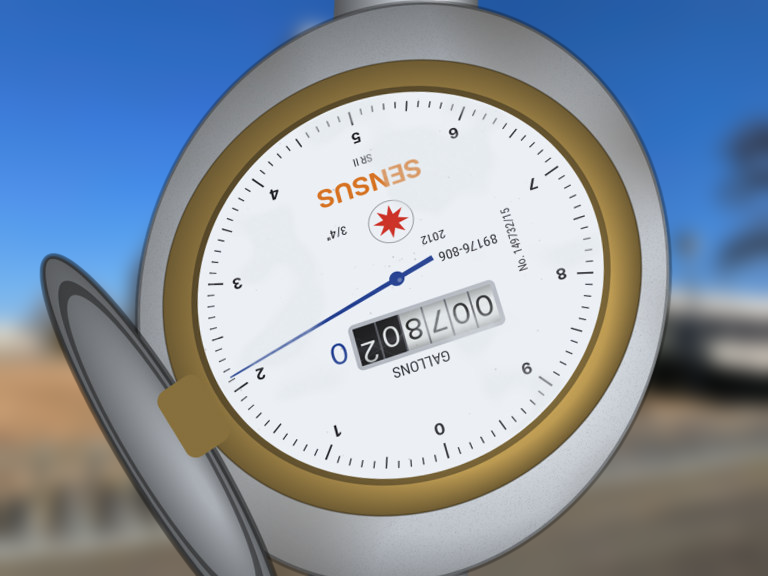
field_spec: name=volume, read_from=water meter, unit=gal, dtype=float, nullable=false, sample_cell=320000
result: 78022.1
